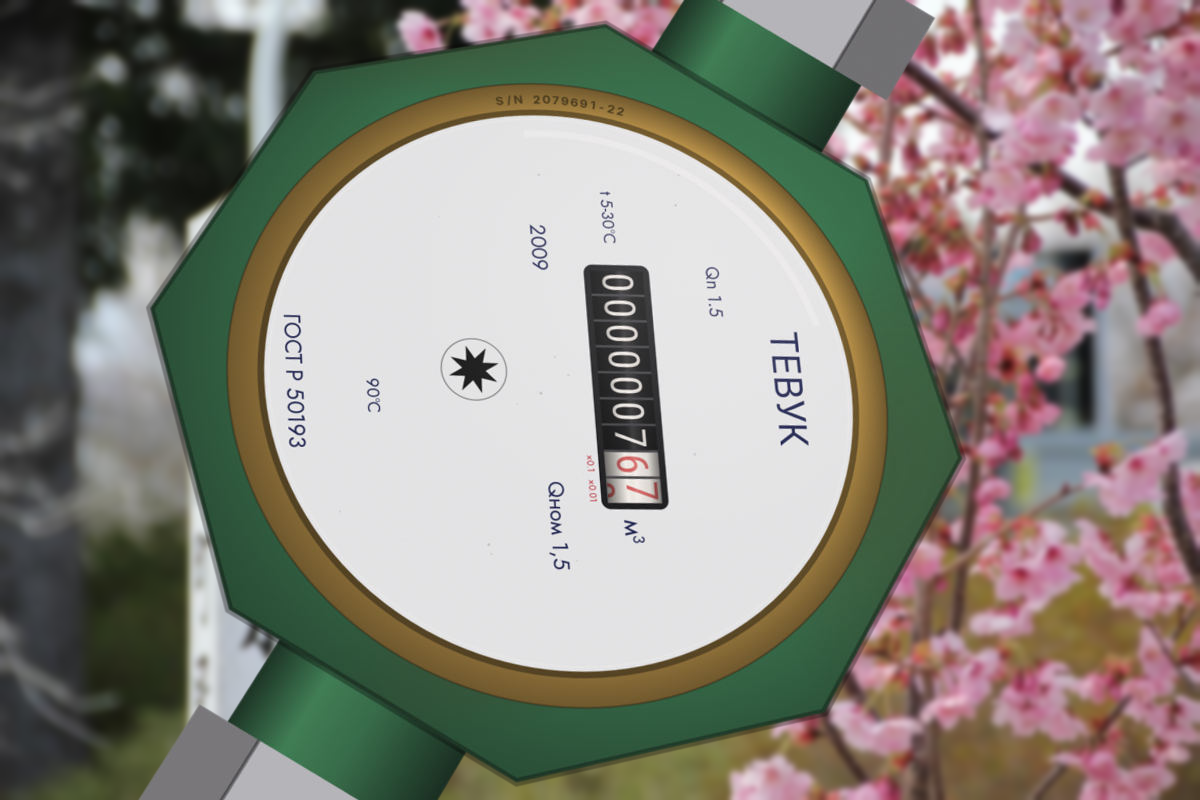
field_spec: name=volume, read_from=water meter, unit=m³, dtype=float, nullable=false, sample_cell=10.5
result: 7.67
